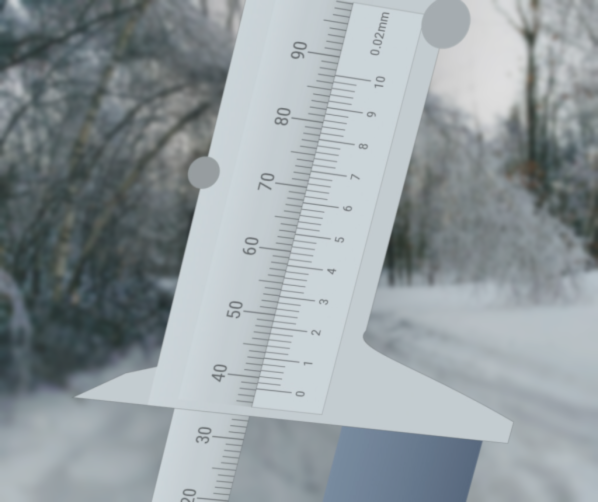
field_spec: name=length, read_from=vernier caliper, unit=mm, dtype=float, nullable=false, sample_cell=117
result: 38.2
